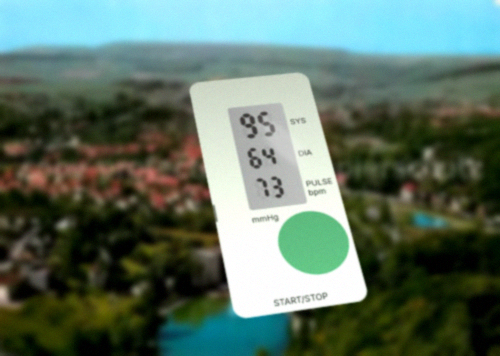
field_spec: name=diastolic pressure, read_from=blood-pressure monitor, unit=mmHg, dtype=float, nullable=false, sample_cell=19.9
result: 64
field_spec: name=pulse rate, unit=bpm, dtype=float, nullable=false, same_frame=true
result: 73
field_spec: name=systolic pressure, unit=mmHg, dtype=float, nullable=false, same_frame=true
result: 95
